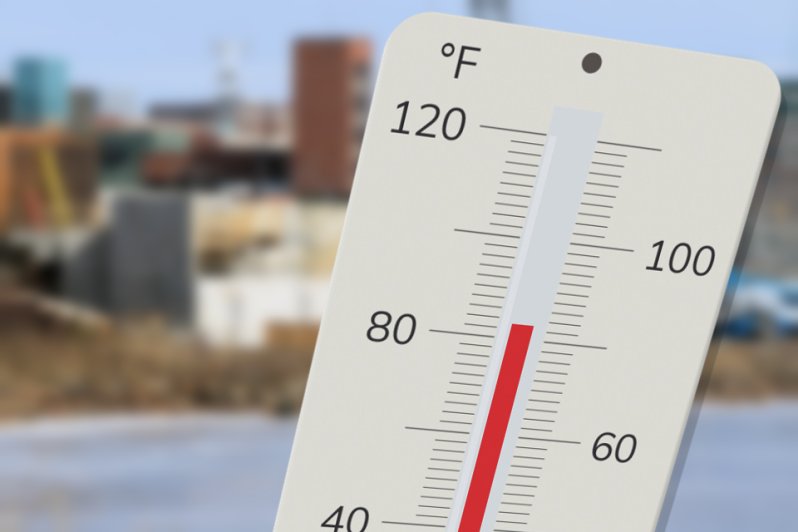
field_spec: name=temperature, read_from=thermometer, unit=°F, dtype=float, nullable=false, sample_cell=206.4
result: 83
